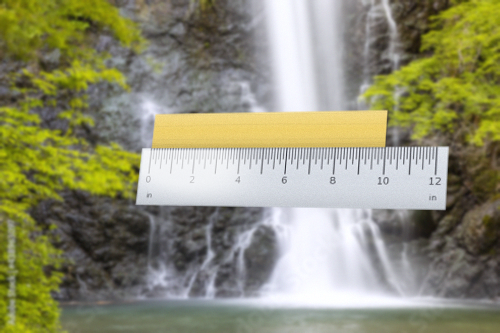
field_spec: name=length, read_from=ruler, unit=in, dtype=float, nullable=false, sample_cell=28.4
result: 10
